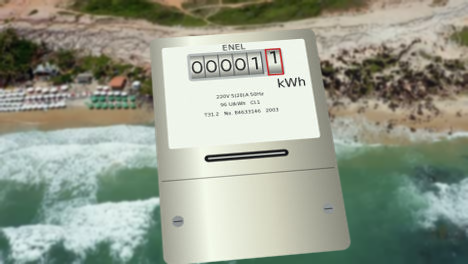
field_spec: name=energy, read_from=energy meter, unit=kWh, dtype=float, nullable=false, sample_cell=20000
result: 1.1
